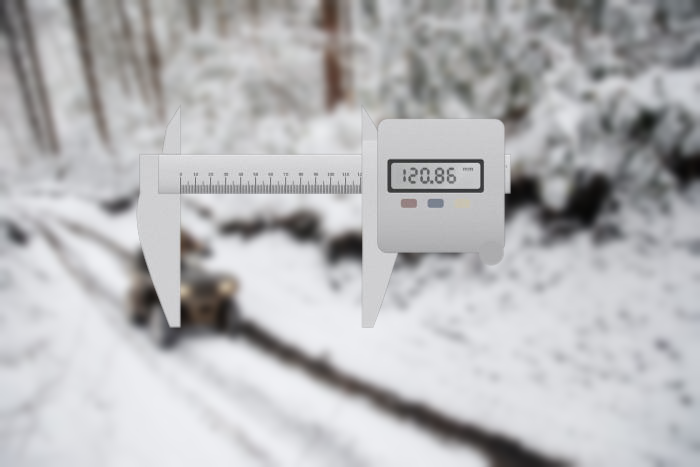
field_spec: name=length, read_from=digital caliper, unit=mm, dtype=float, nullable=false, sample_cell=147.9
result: 120.86
